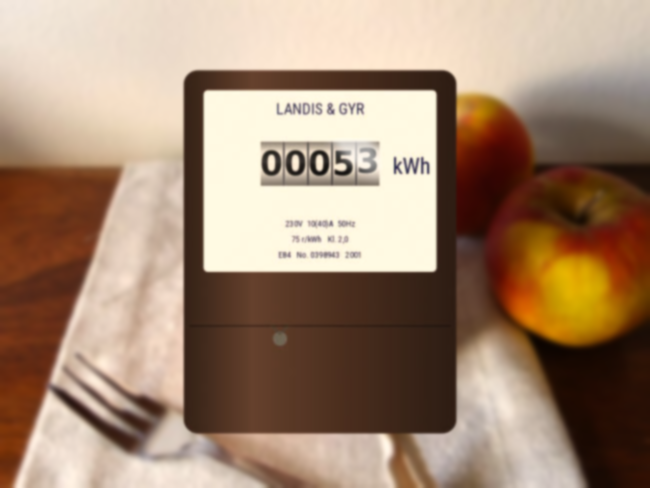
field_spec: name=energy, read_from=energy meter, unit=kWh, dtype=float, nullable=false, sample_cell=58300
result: 53
